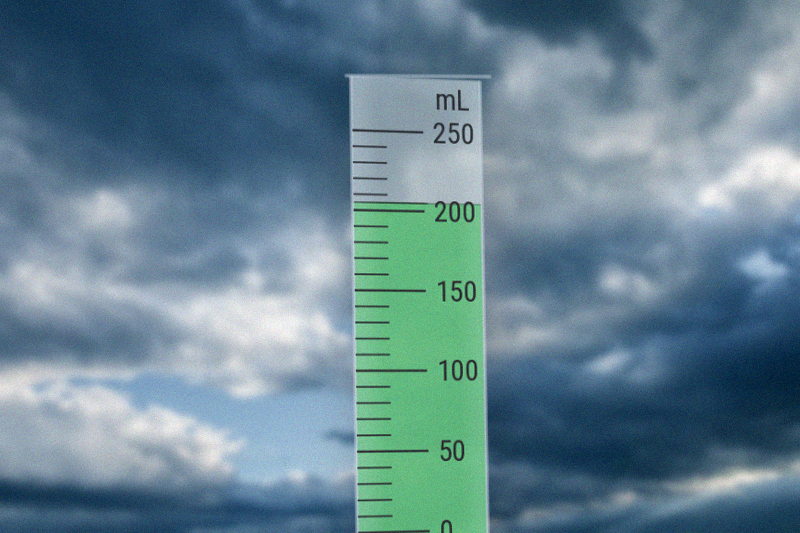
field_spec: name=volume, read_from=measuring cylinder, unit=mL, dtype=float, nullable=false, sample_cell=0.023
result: 205
